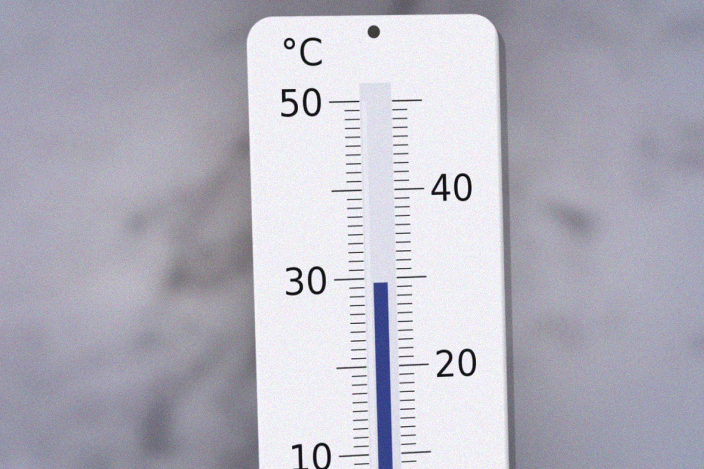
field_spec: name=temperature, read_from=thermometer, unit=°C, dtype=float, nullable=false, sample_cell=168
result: 29.5
